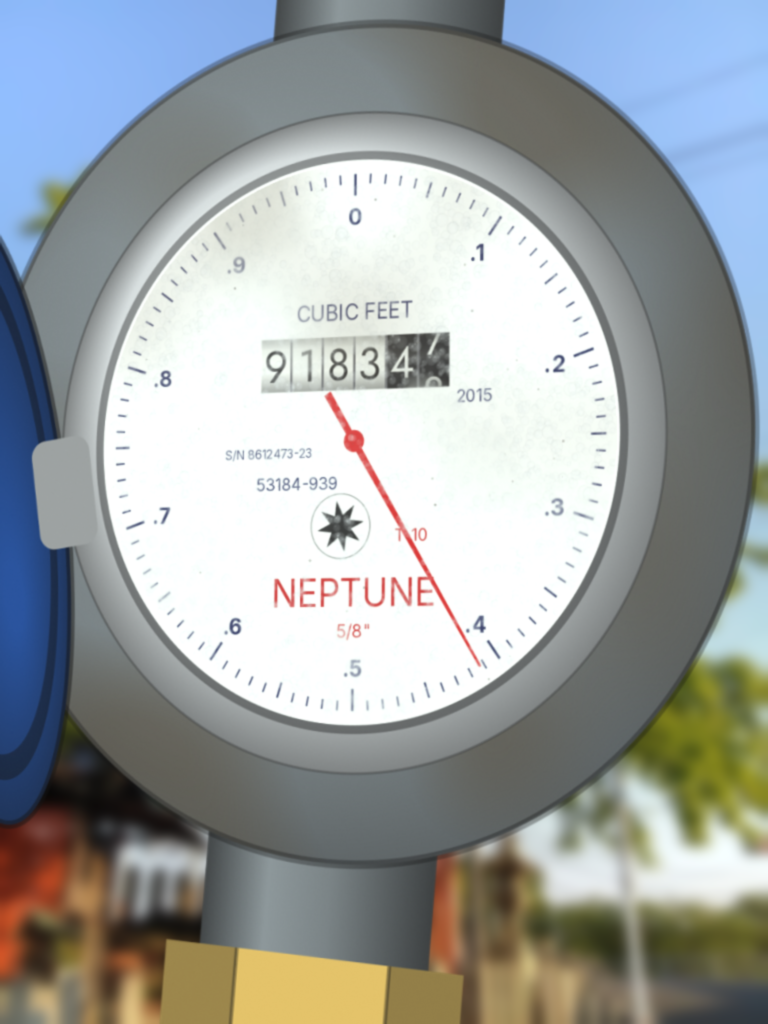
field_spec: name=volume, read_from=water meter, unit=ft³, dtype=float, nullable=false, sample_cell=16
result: 918347.41
